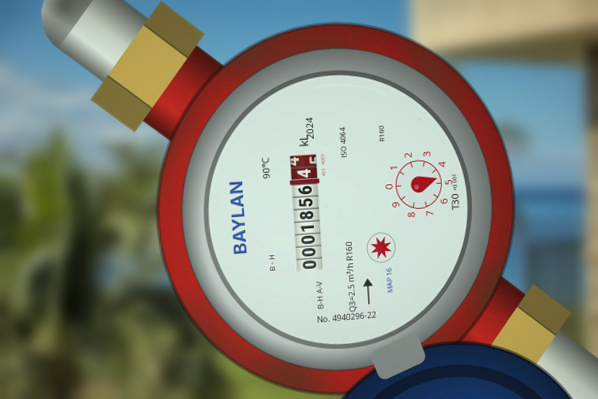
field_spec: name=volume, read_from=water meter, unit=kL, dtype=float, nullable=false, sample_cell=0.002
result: 1856.444
